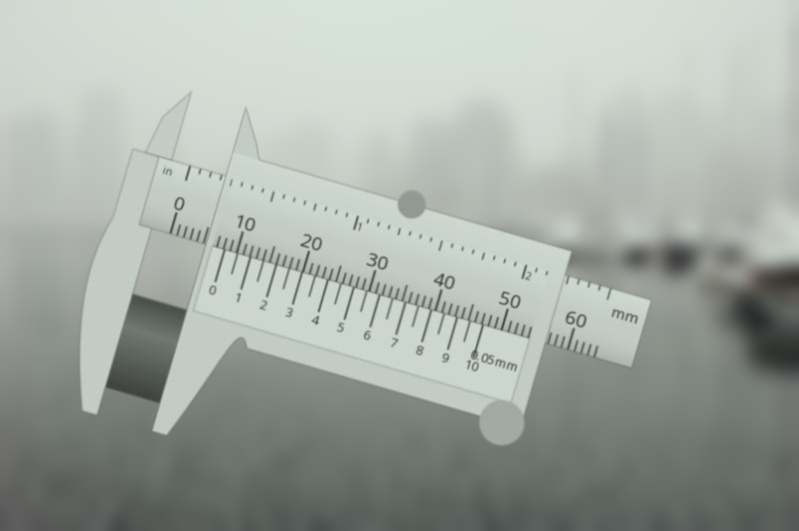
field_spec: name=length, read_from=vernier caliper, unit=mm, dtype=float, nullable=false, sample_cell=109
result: 8.2
